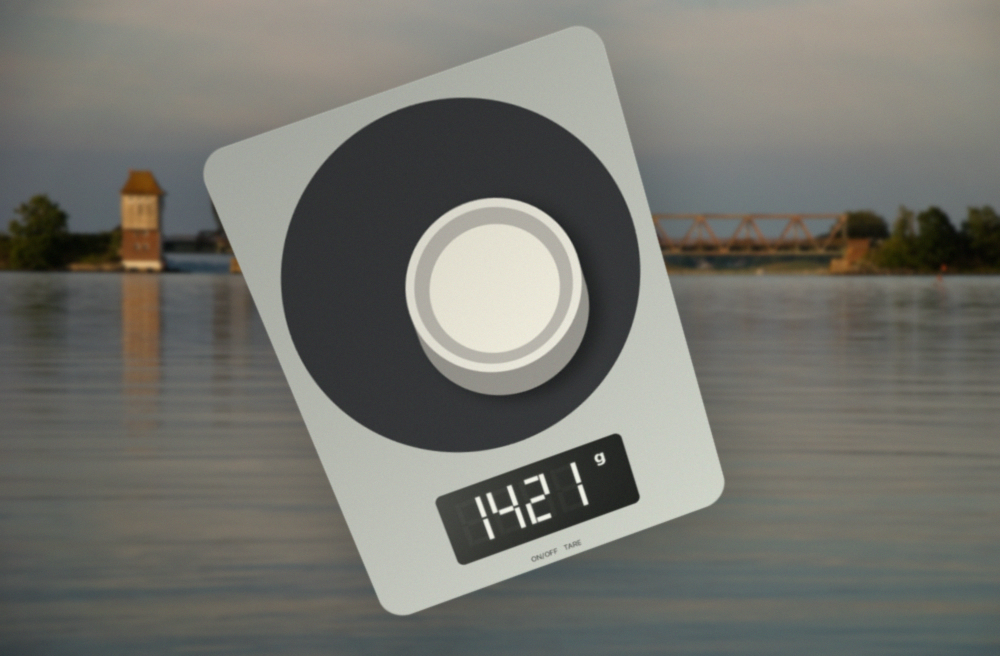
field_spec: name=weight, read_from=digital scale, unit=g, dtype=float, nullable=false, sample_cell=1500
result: 1421
